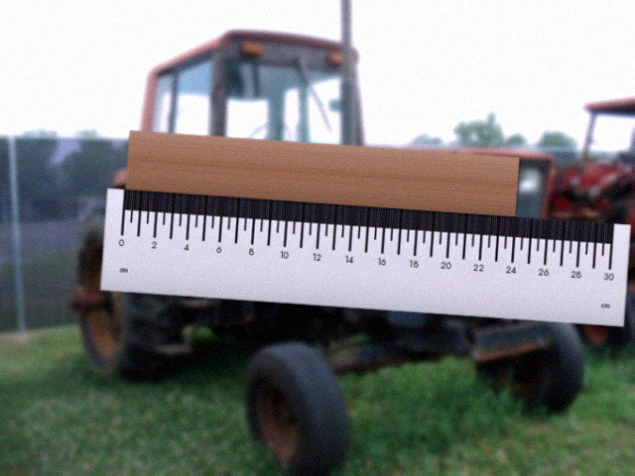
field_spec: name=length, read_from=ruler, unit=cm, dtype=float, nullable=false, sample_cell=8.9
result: 24
